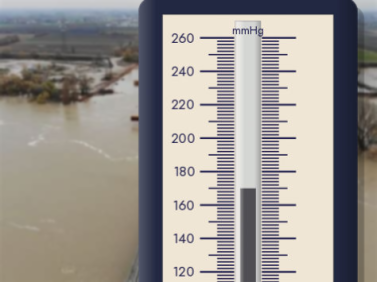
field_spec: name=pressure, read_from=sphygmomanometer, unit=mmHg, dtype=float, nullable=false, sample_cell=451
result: 170
